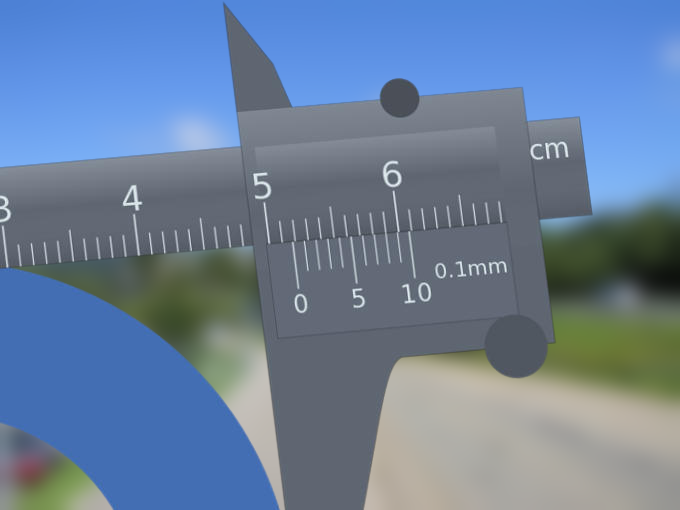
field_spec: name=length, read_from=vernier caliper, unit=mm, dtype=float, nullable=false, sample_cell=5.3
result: 51.8
